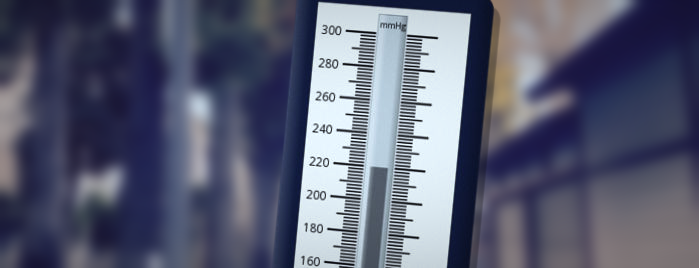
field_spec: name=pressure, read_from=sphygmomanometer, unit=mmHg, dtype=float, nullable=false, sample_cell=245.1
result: 220
